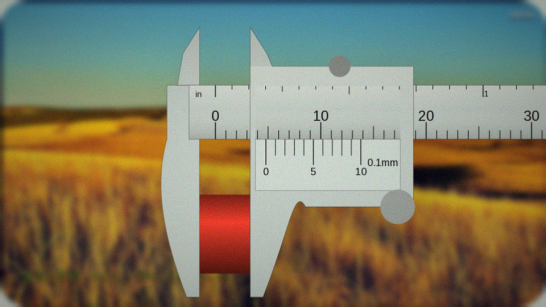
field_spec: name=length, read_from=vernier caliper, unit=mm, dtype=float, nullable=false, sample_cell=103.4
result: 4.8
